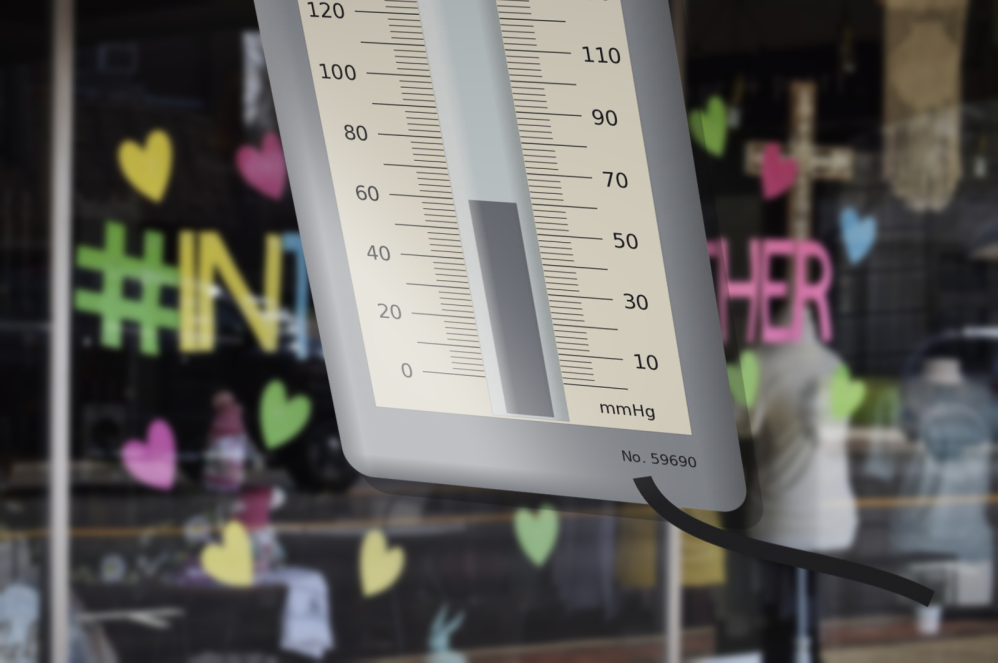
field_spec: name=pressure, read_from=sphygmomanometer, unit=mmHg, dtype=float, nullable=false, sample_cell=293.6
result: 60
